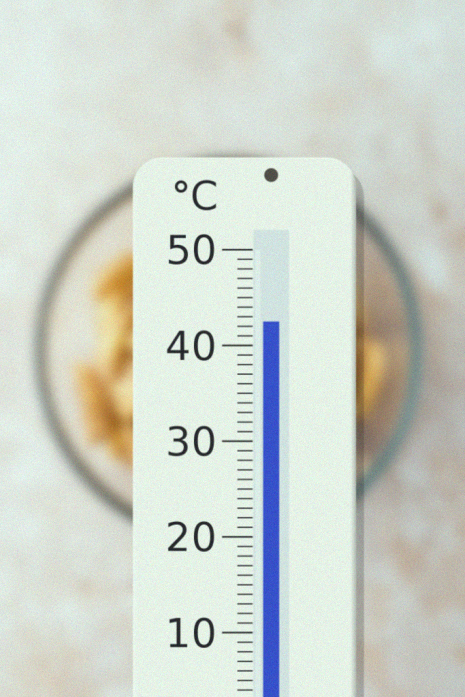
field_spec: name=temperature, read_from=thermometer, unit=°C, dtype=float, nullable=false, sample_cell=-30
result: 42.5
